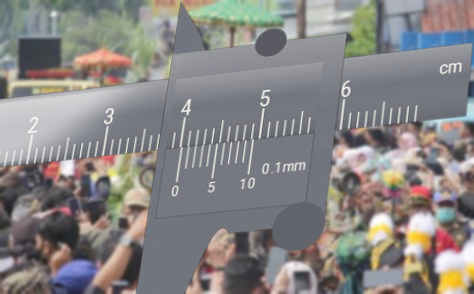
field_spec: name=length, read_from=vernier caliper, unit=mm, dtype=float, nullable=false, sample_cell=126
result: 40.2
